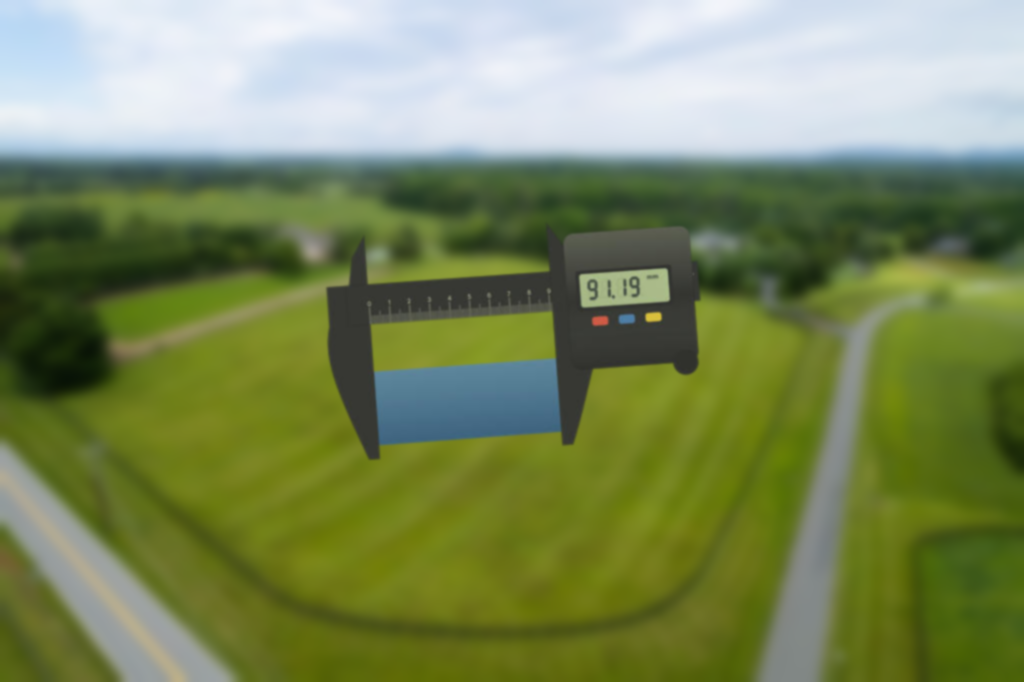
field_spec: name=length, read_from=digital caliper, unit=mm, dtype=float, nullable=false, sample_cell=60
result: 91.19
